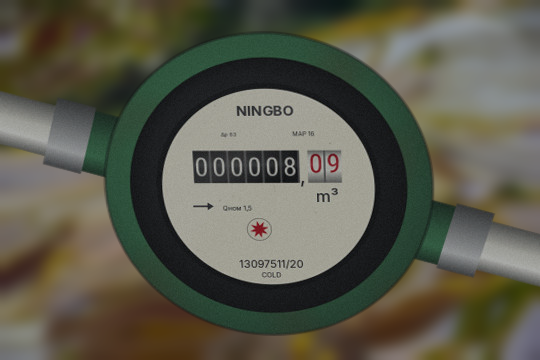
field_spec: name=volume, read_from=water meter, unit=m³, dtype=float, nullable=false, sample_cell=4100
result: 8.09
